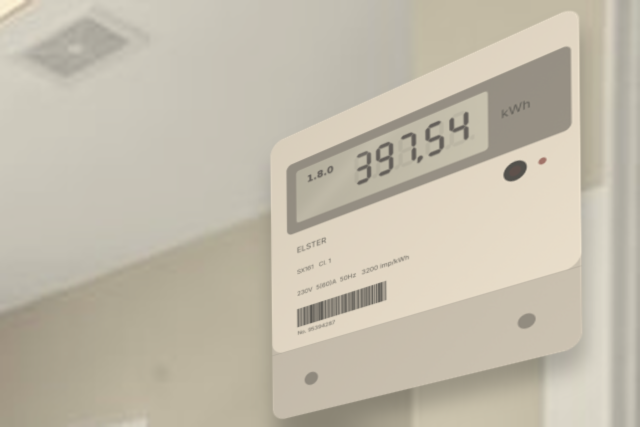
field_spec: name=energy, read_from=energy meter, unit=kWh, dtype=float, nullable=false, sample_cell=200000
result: 397.54
